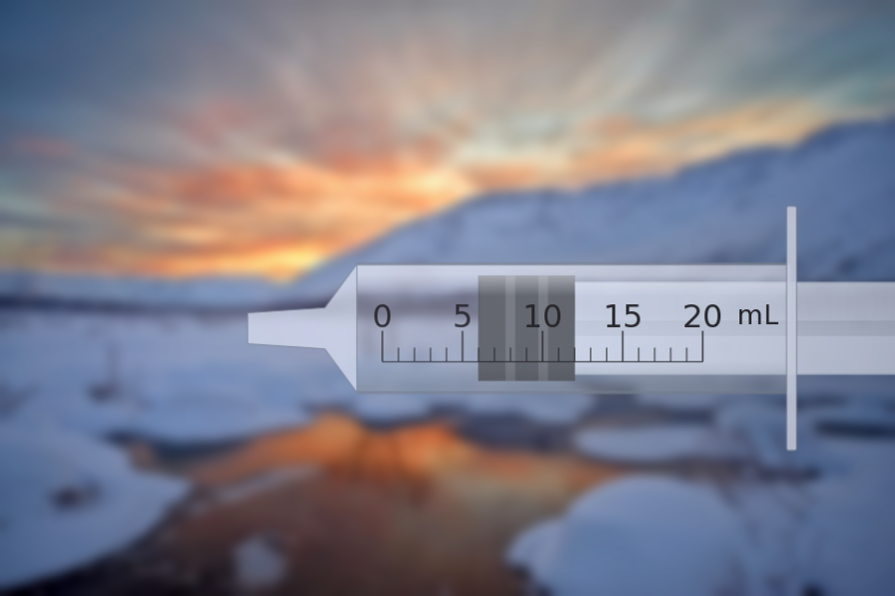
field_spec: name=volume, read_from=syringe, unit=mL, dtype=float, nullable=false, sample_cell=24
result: 6
